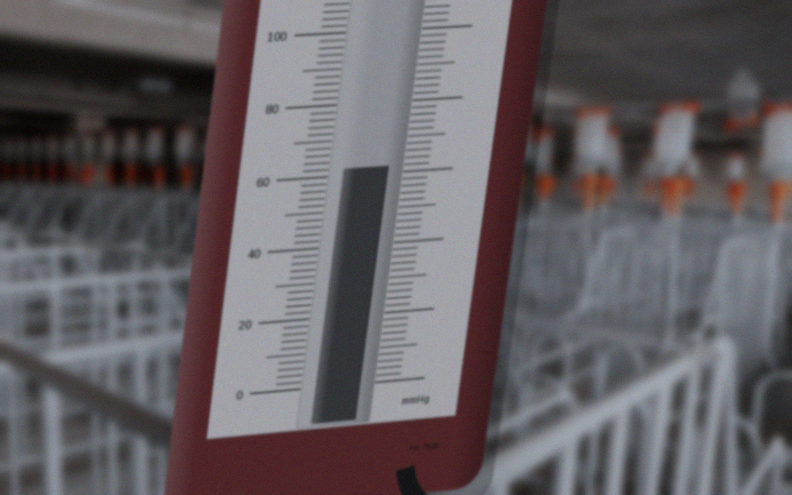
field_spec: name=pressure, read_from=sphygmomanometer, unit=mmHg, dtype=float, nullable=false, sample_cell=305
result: 62
